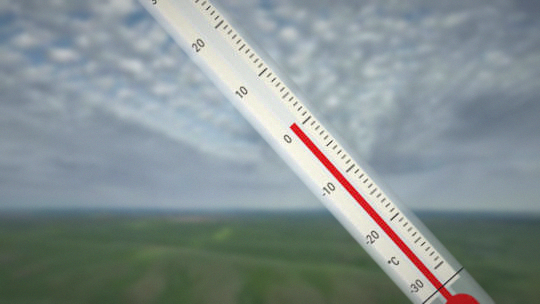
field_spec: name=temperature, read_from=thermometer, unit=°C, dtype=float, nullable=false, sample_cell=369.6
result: 1
